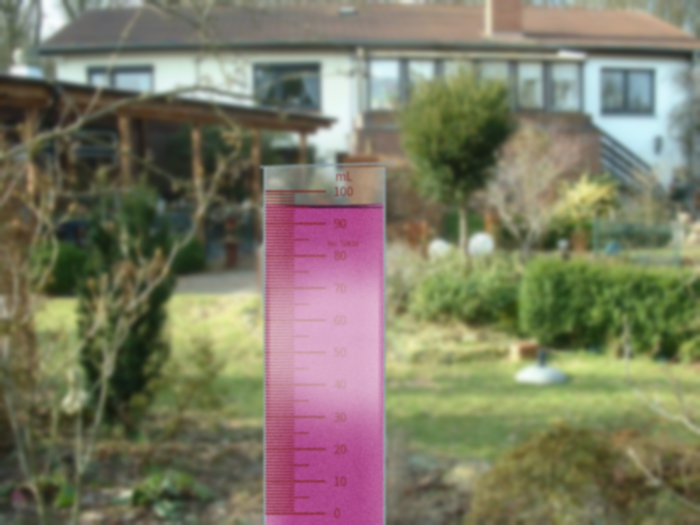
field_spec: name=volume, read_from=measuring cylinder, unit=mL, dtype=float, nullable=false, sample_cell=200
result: 95
